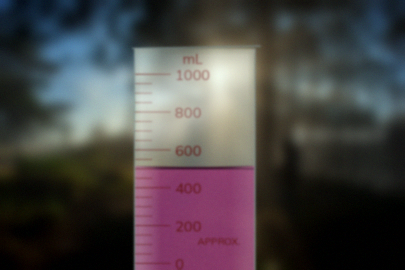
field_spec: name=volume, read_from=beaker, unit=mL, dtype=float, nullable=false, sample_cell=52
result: 500
